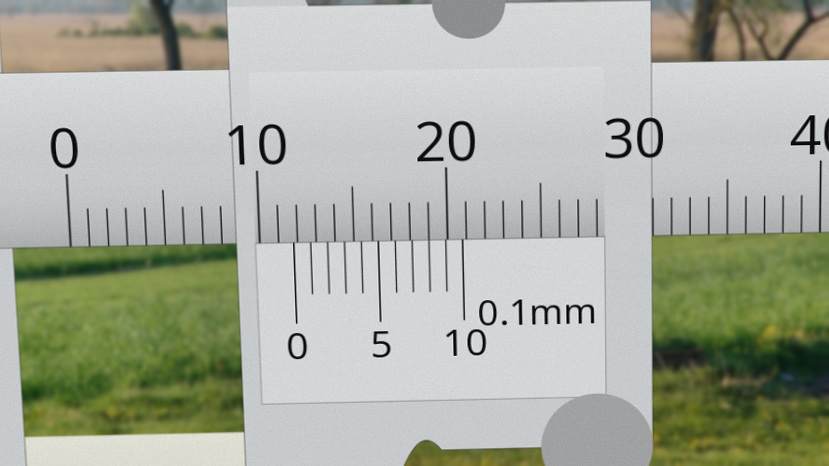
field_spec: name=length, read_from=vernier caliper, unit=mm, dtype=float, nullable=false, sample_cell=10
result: 11.8
